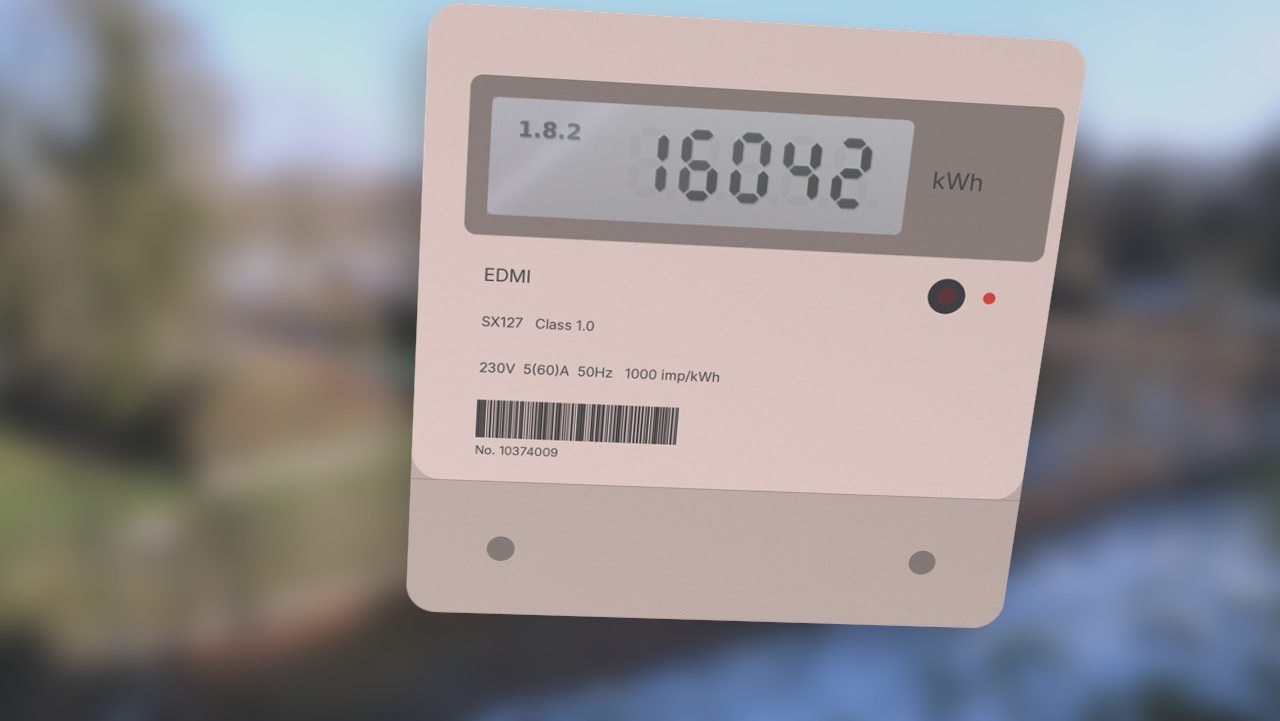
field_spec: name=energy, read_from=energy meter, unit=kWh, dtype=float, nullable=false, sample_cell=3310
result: 16042
